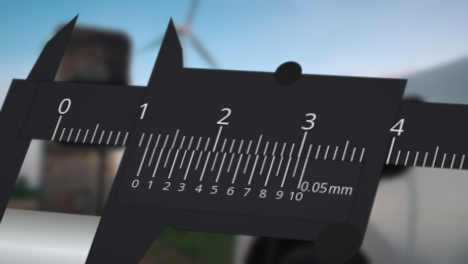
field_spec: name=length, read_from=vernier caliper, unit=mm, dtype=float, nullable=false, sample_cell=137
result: 12.0
